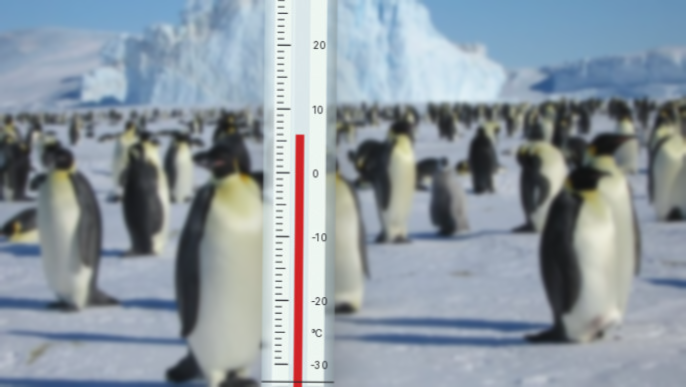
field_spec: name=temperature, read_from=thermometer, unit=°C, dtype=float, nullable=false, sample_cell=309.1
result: 6
